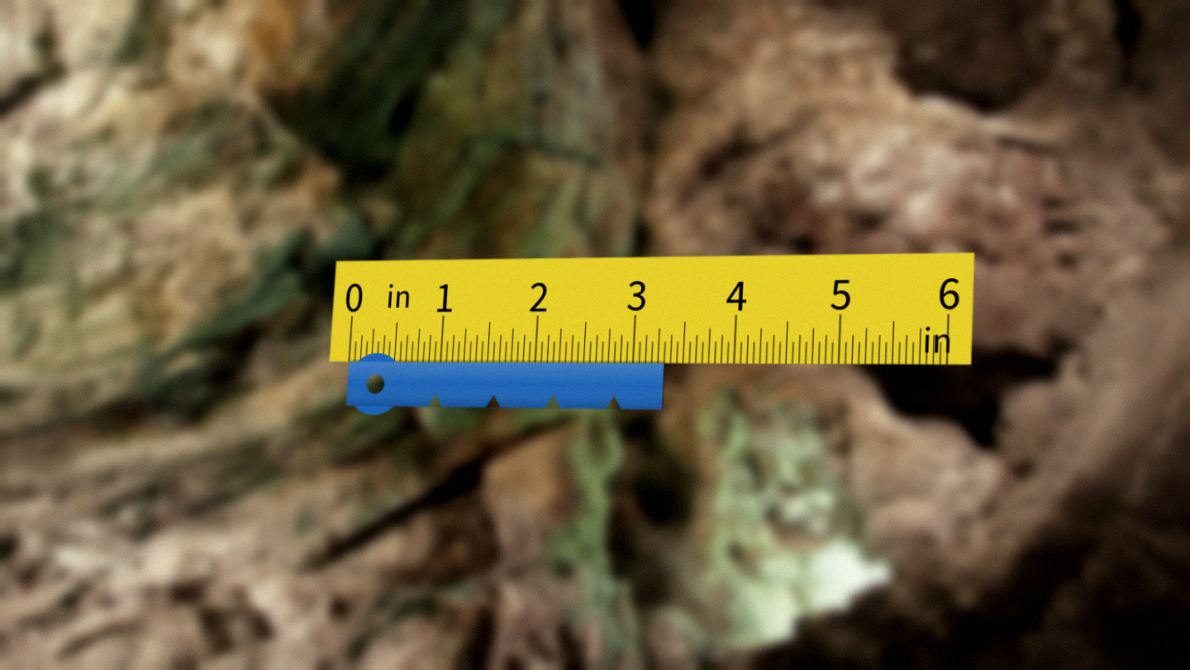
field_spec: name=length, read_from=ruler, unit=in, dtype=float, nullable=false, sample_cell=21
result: 3.3125
